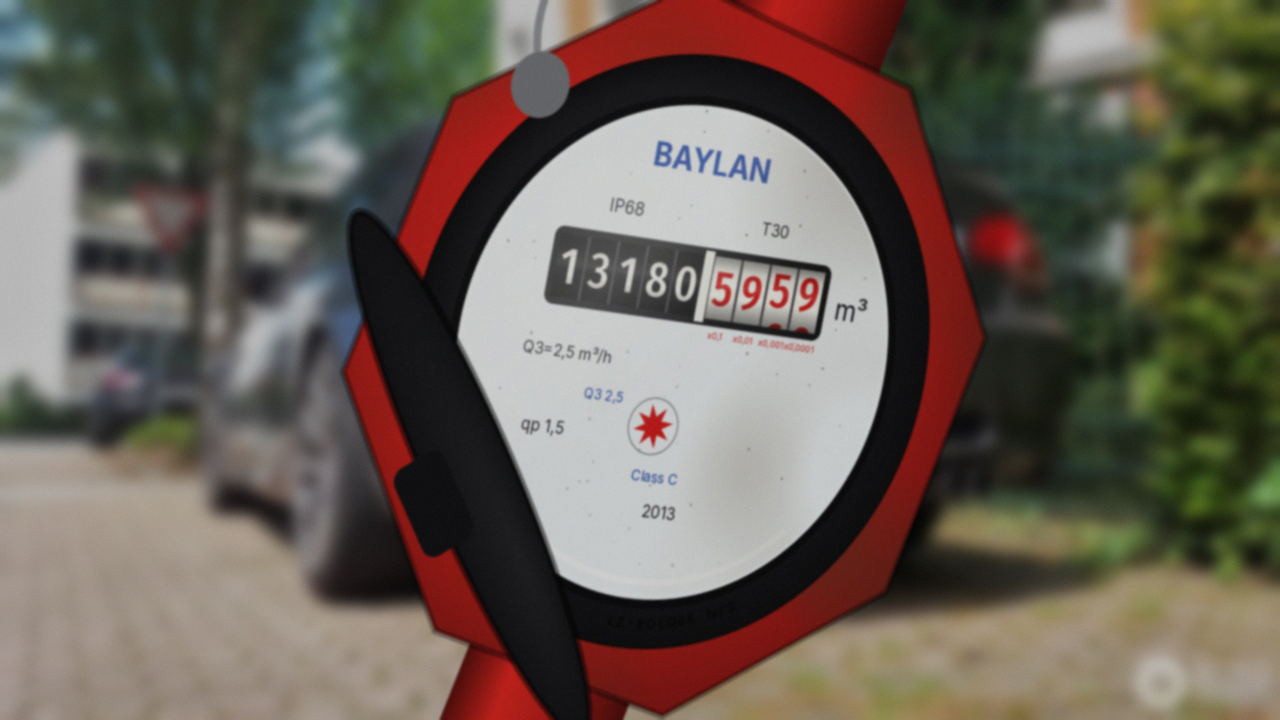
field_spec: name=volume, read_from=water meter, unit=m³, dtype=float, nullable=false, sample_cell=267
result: 13180.5959
